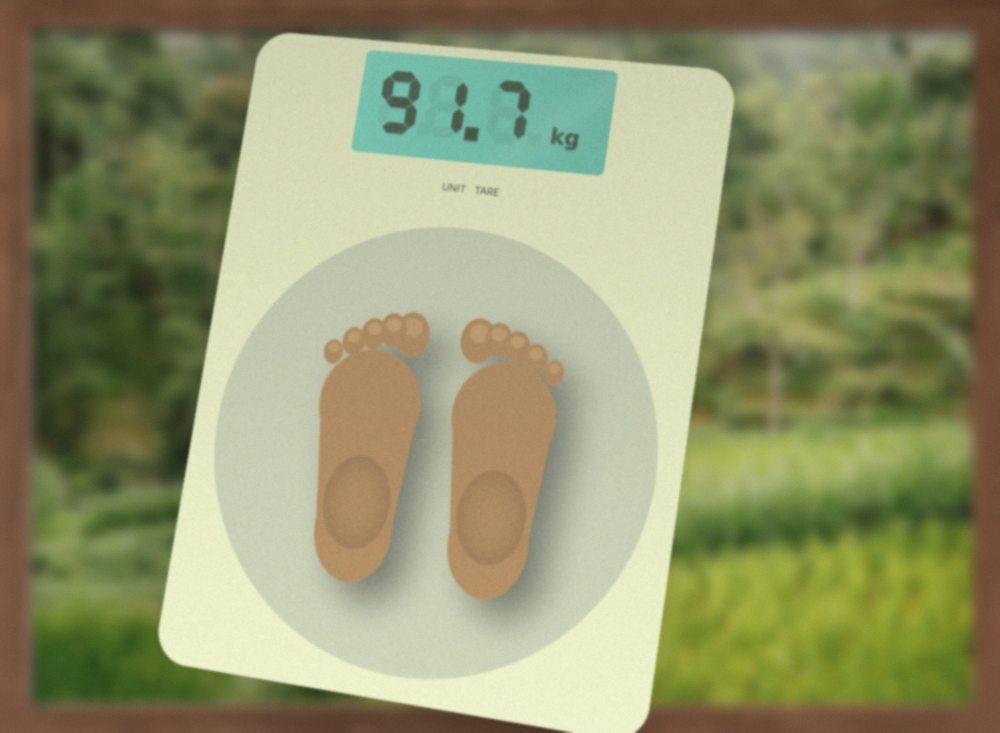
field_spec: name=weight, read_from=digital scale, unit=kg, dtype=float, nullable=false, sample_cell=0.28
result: 91.7
